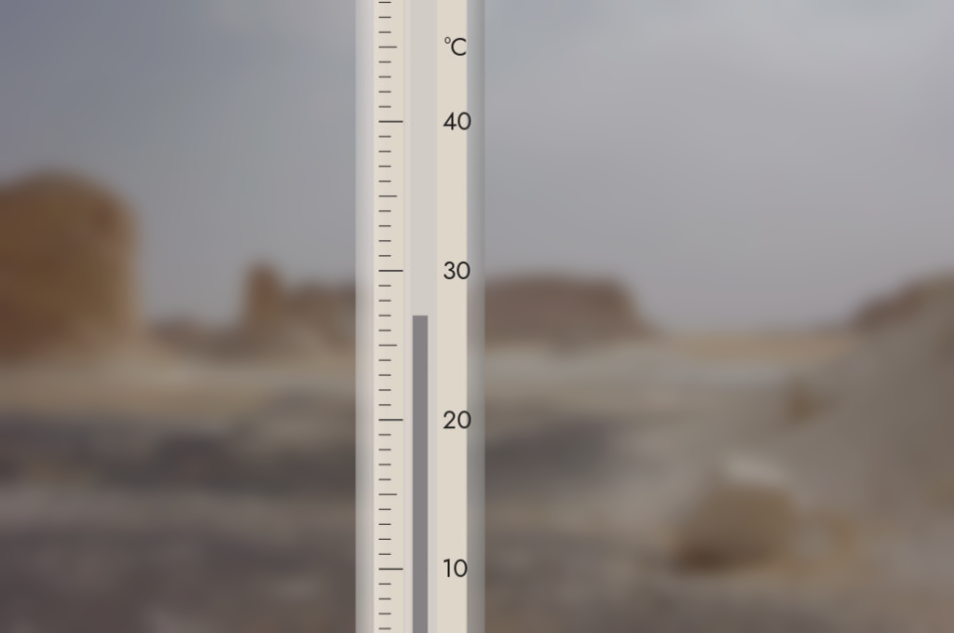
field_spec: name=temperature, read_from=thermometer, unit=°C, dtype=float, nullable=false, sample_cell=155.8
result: 27
